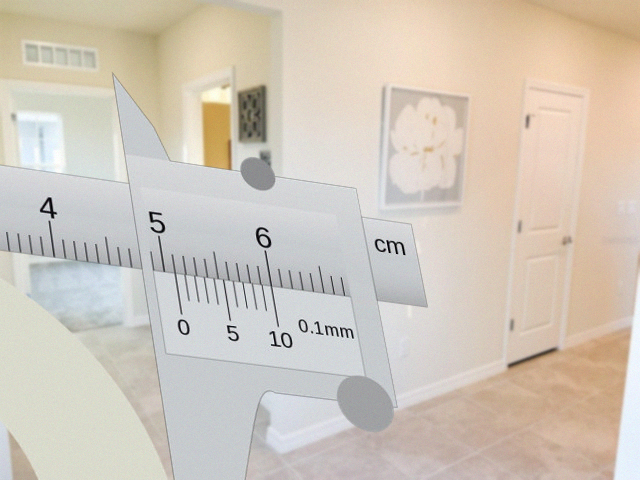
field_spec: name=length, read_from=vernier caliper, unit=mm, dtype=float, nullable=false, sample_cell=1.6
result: 51.0
